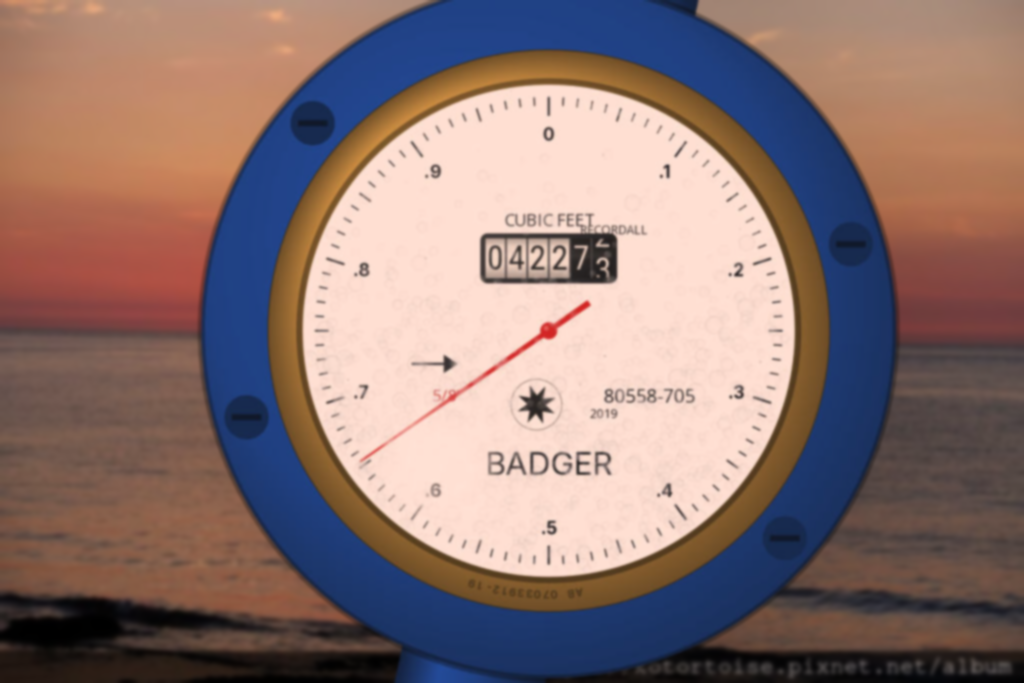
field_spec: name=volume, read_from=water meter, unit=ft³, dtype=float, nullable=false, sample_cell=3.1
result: 42272.65
